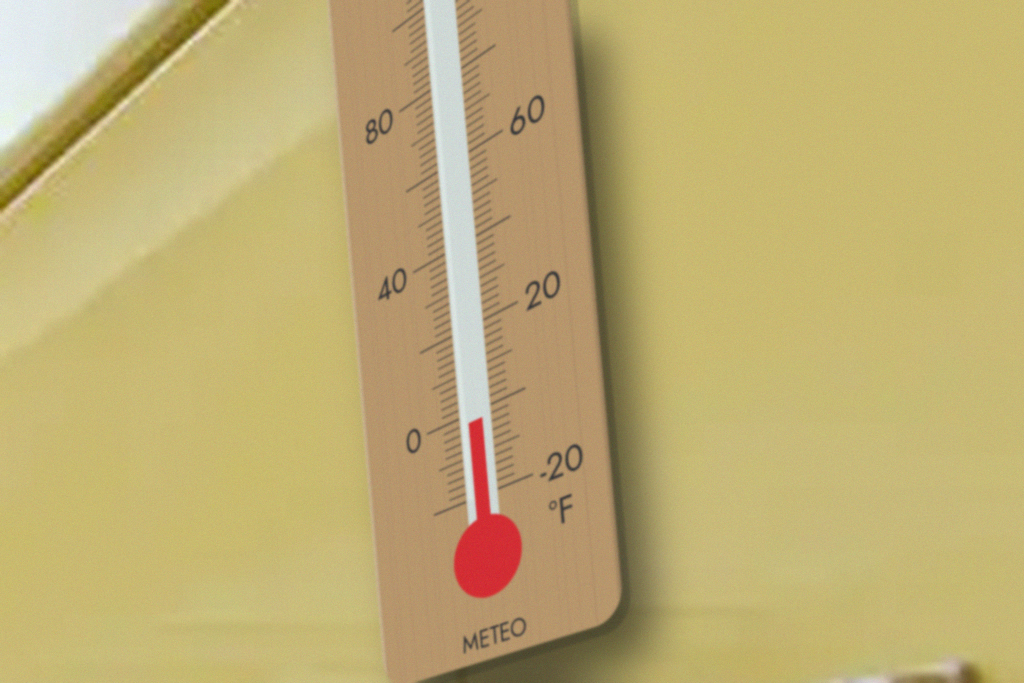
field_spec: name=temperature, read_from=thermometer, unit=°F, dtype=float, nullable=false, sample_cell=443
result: -2
